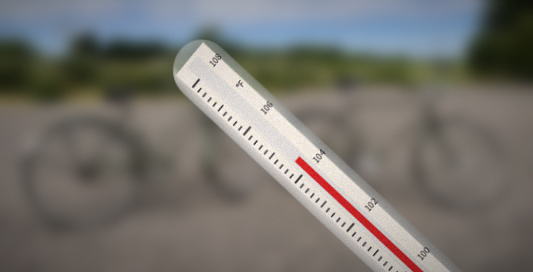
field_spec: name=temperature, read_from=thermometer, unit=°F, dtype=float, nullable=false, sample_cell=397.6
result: 104.4
